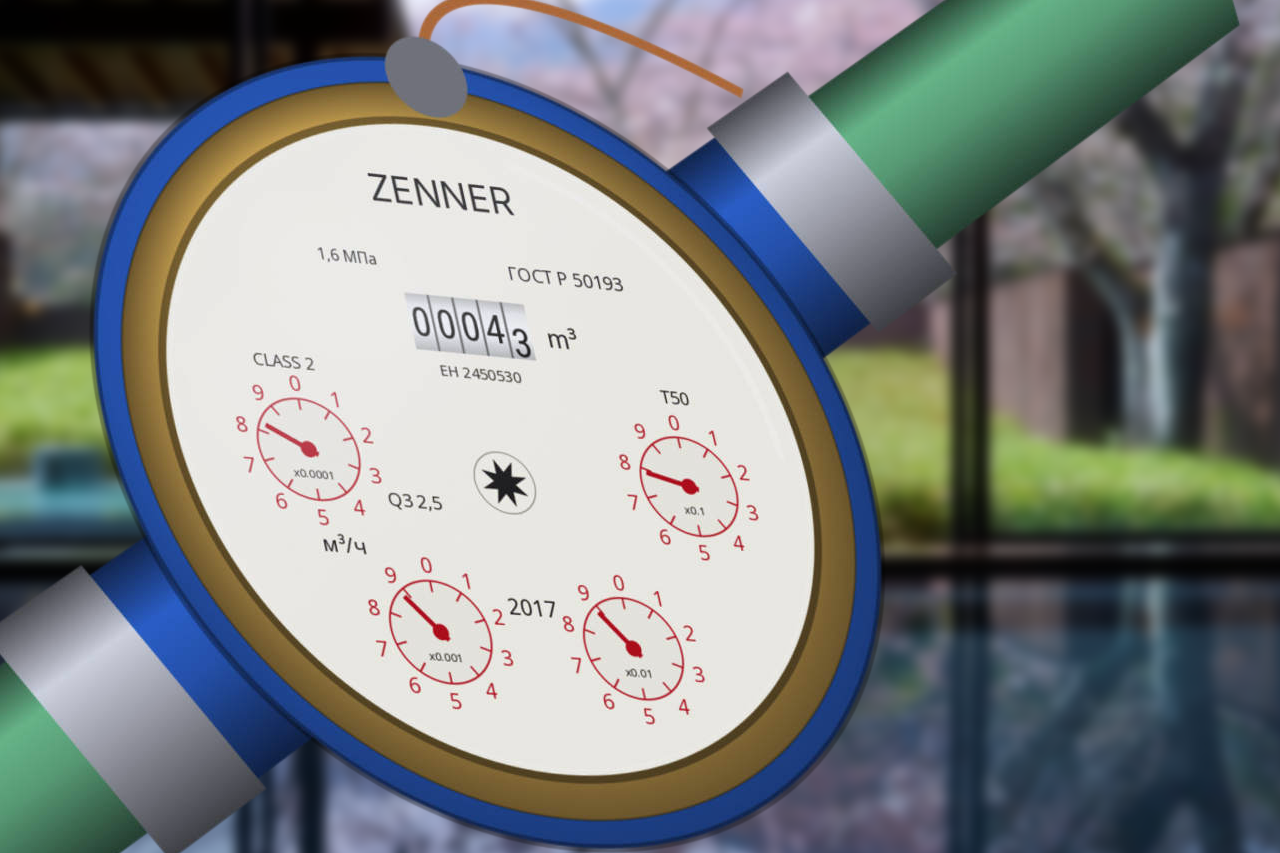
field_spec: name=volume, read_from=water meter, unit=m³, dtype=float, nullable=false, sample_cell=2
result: 42.7888
